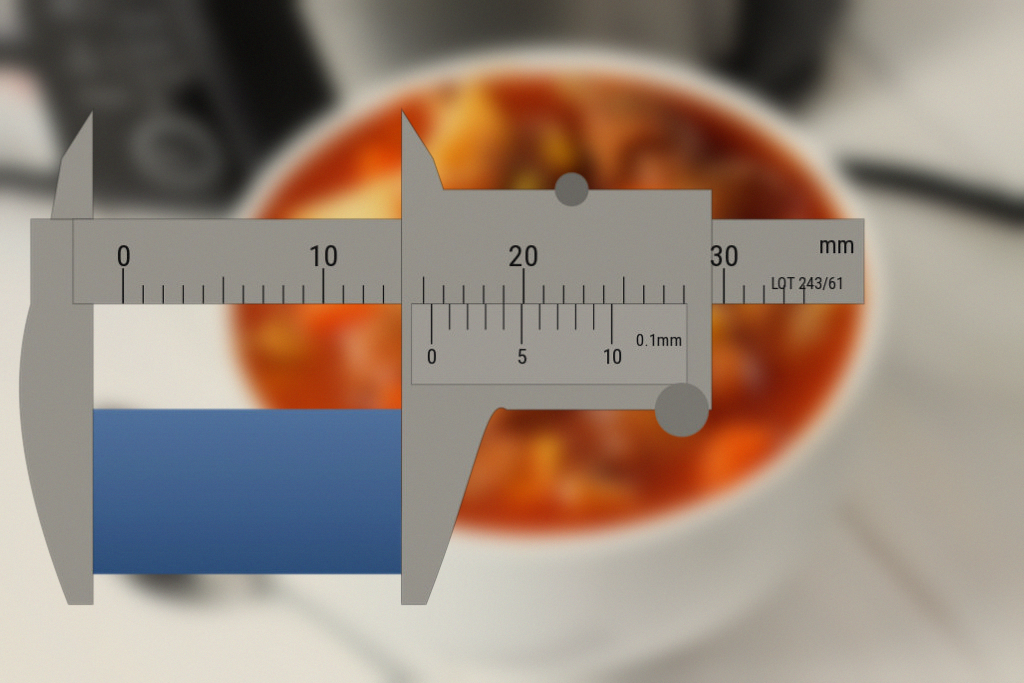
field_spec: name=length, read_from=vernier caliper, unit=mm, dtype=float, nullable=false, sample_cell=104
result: 15.4
